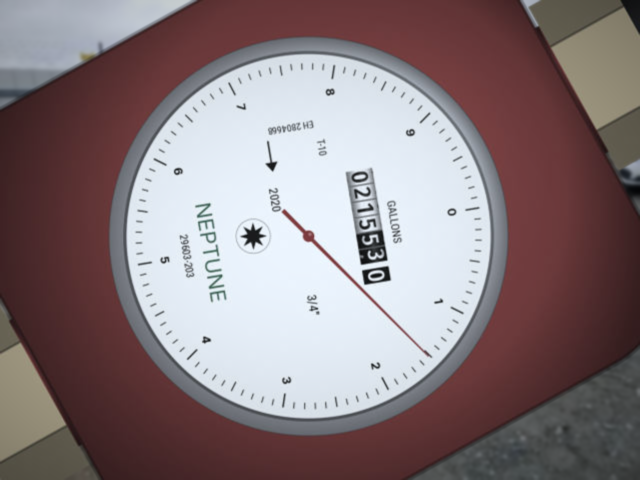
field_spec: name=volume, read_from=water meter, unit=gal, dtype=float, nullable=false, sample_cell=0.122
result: 215531.5
